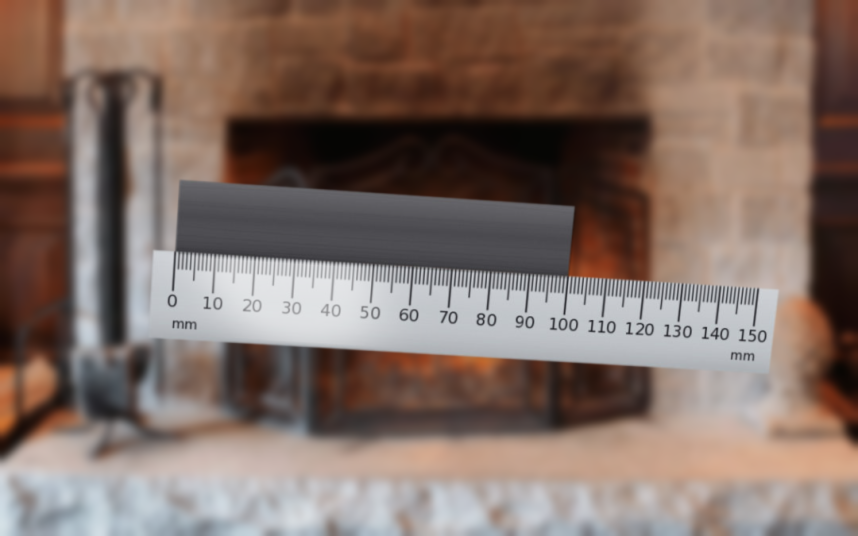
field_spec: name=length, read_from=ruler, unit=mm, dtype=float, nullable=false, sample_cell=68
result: 100
